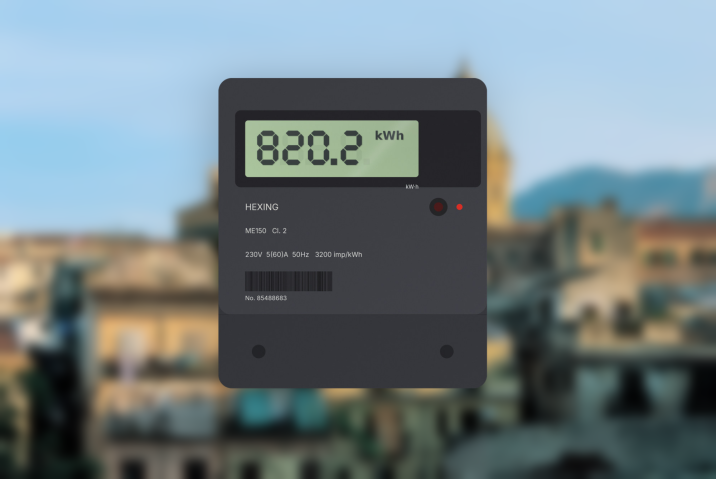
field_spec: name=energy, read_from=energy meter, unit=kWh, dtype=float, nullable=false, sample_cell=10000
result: 820.2
